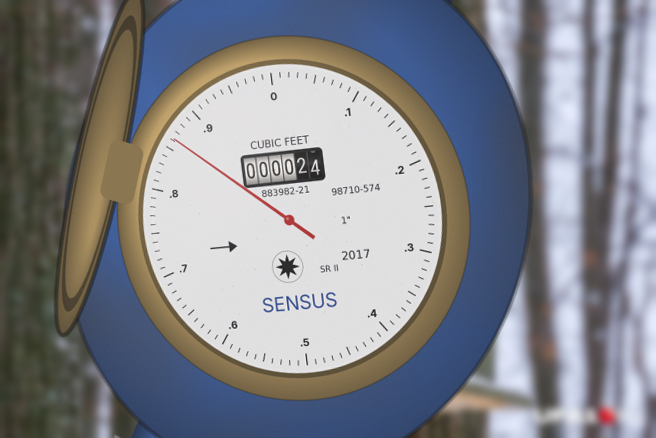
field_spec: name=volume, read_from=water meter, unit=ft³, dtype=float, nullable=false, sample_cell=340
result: 23.86
